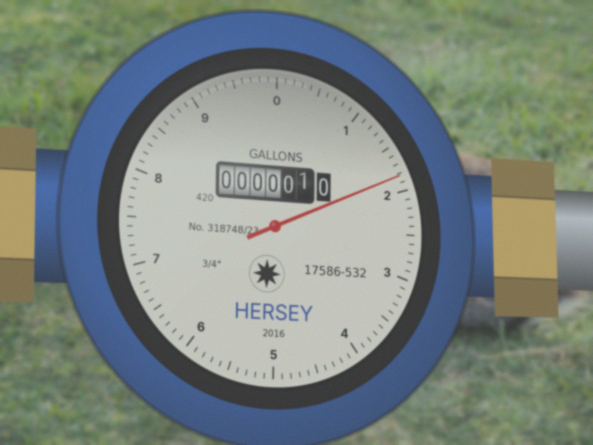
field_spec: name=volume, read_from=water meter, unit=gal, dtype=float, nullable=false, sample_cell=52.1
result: 11.8
